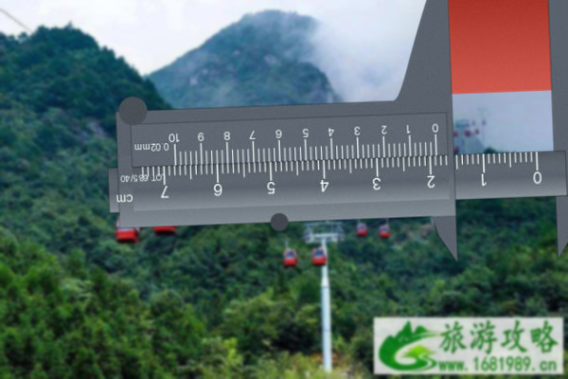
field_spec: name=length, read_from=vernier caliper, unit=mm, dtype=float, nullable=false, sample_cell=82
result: 18.8
